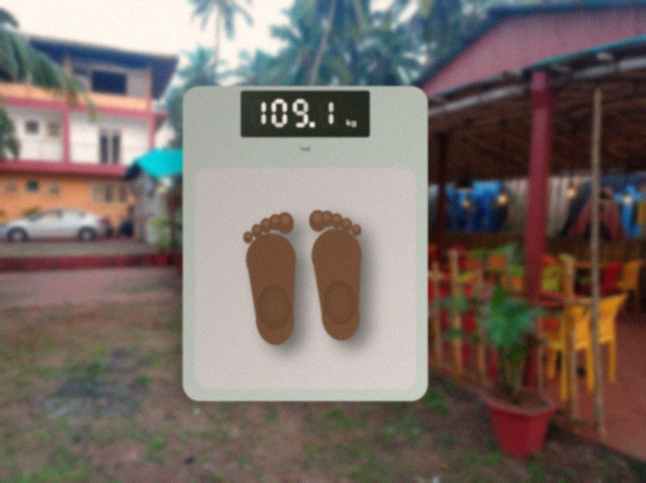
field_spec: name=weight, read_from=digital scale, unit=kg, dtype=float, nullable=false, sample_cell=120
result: 109.1
